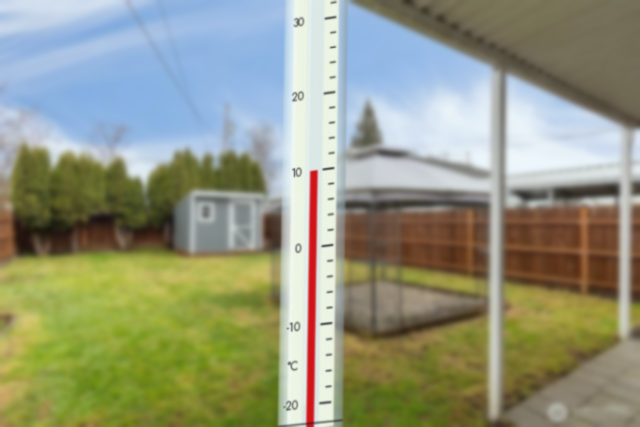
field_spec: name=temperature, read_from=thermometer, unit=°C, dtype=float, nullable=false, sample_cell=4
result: 10
